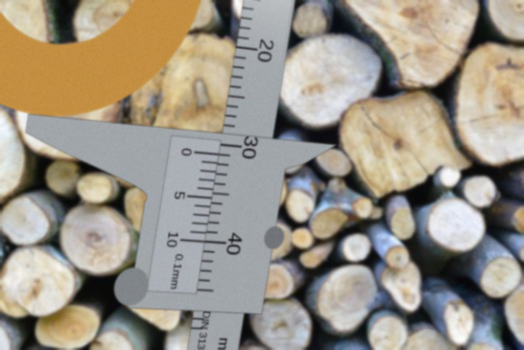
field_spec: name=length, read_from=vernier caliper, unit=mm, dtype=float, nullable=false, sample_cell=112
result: 31.0
